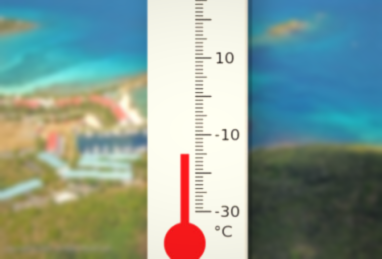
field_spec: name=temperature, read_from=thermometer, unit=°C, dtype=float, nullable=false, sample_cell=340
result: -15
